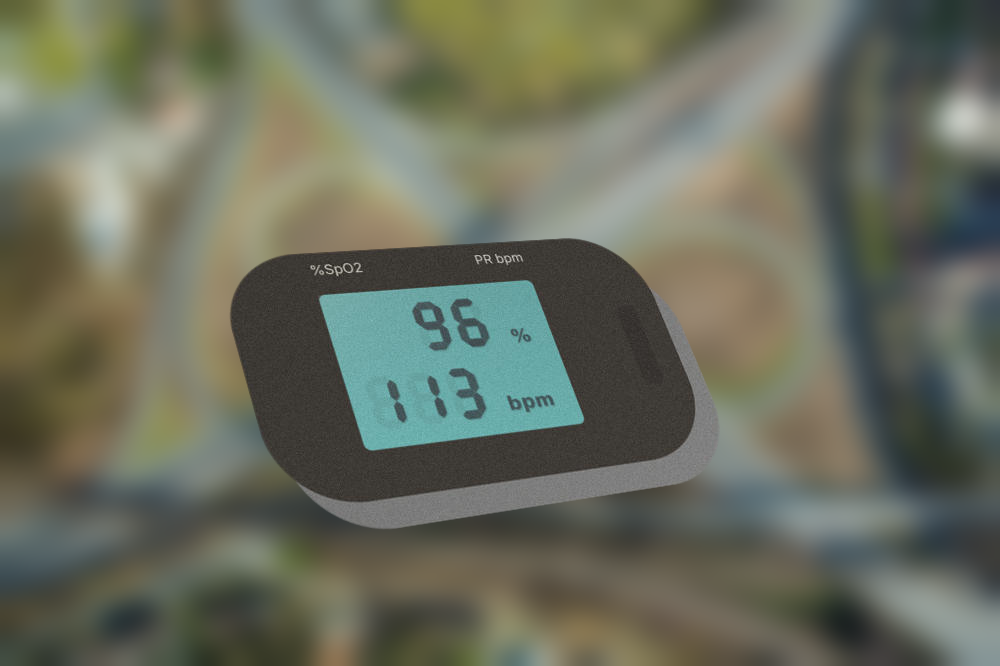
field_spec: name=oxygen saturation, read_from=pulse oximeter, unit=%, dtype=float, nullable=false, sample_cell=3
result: 96
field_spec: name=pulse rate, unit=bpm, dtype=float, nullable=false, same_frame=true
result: 113
